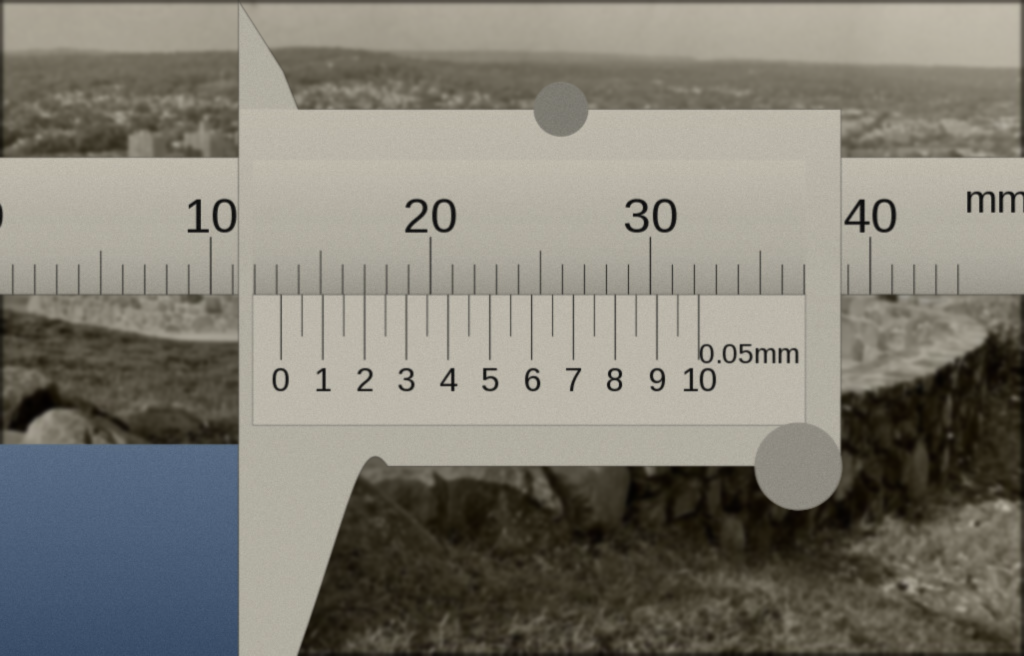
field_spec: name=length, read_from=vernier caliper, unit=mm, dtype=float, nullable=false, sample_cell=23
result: 13.2
